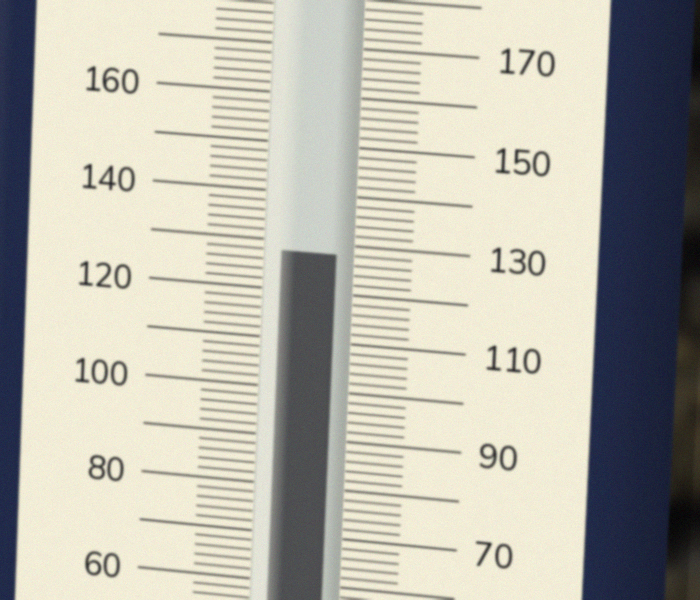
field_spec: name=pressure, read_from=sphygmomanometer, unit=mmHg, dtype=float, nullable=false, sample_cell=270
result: 128
